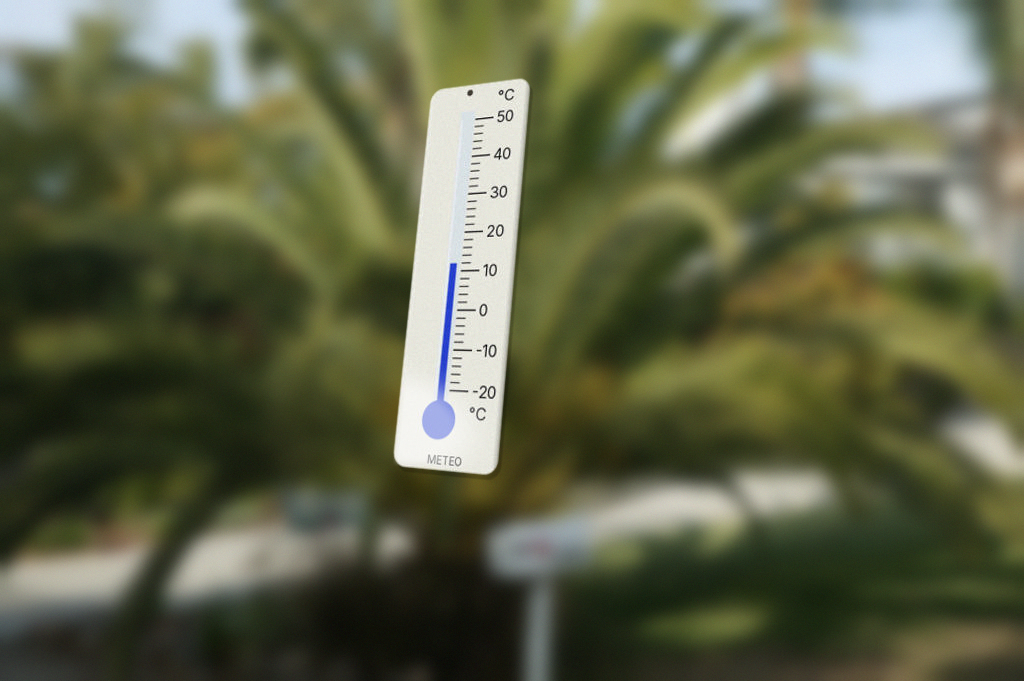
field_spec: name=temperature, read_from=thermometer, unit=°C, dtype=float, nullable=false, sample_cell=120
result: 12
